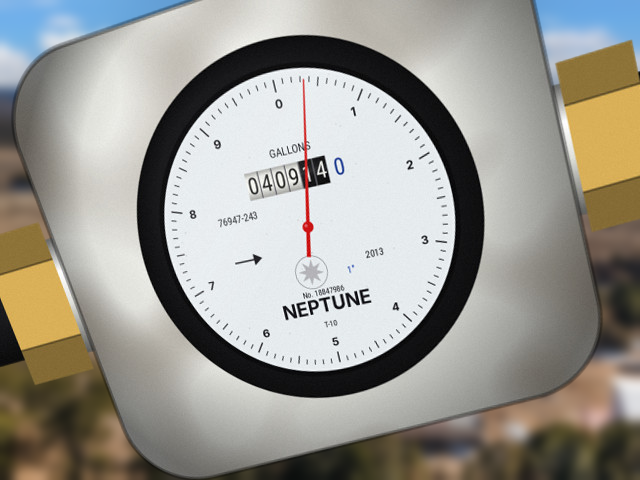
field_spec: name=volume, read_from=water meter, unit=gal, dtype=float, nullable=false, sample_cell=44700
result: 409140.3
